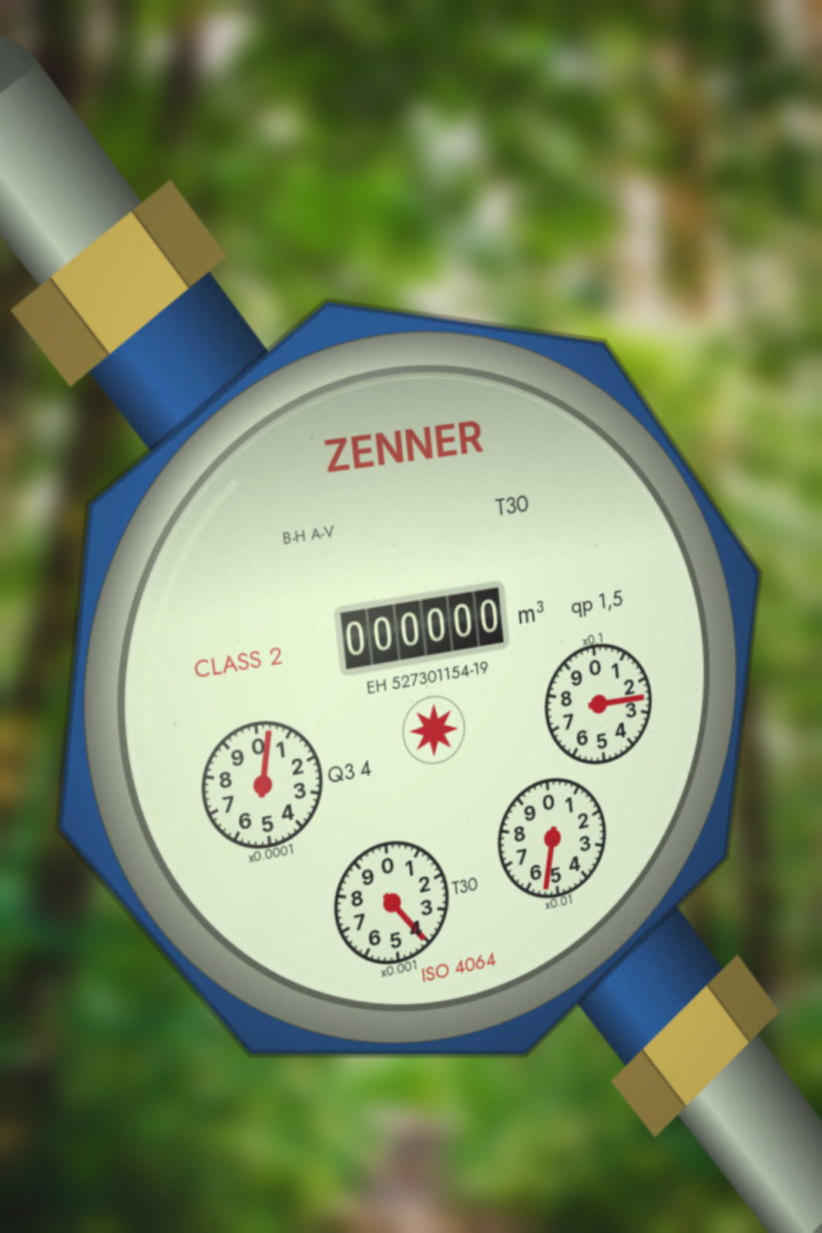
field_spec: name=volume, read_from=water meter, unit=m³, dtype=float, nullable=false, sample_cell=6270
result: 0.2540
